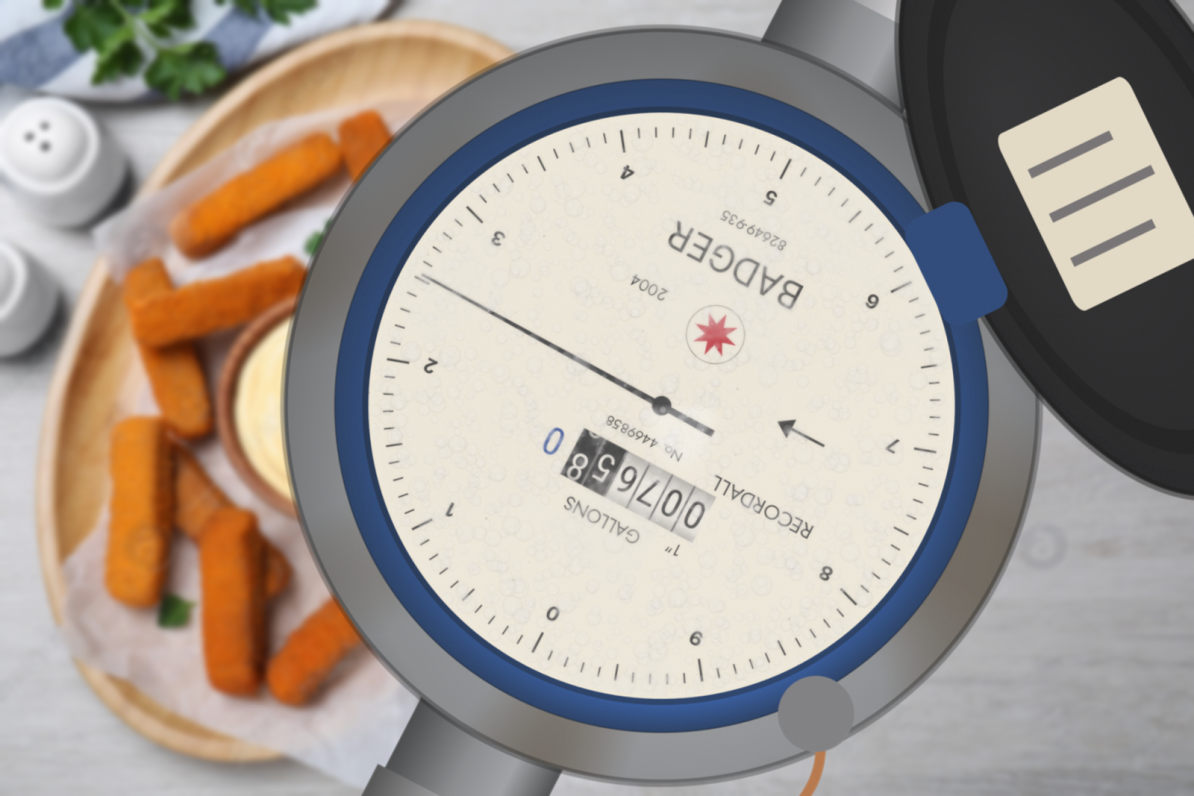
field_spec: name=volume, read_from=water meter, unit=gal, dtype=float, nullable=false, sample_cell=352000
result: 76582.5
